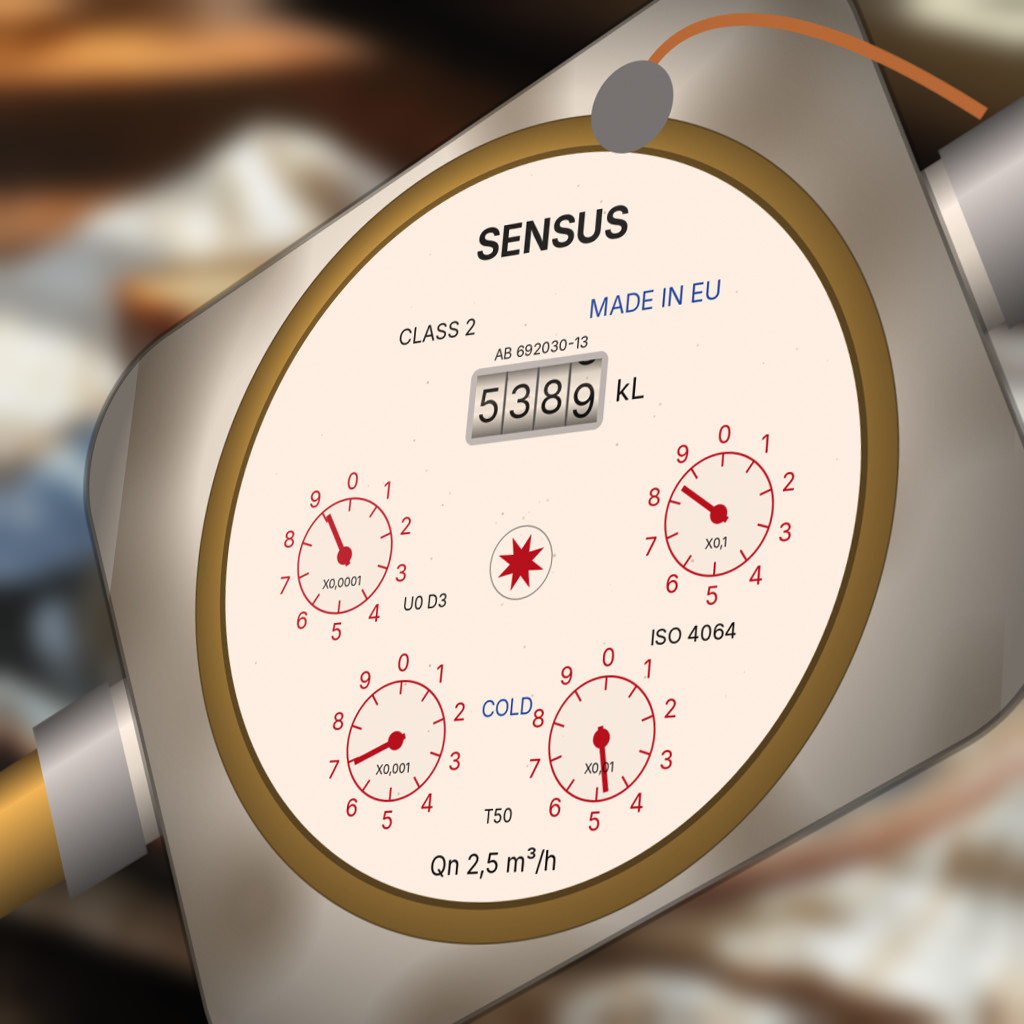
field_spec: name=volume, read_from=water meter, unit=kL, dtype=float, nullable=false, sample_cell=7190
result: 5388.8469
